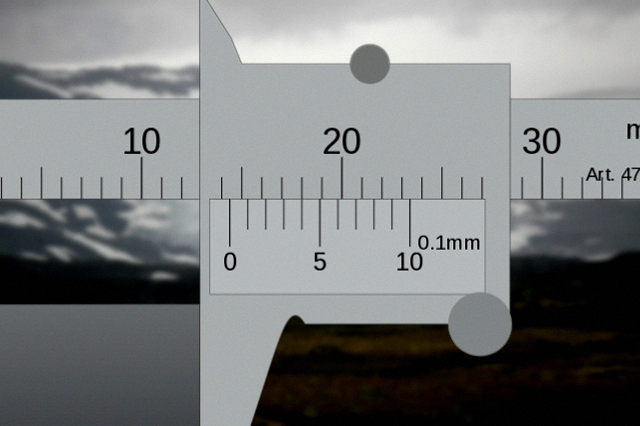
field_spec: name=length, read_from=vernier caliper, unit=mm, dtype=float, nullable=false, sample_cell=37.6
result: 14.4
